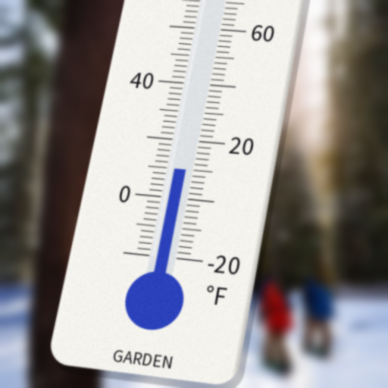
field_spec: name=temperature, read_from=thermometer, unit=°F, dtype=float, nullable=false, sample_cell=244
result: 10
